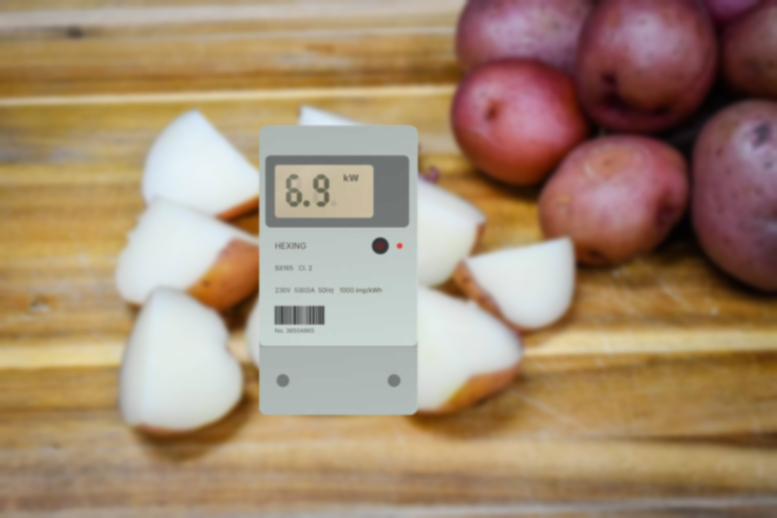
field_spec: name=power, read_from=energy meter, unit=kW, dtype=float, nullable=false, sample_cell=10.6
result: 6.9
